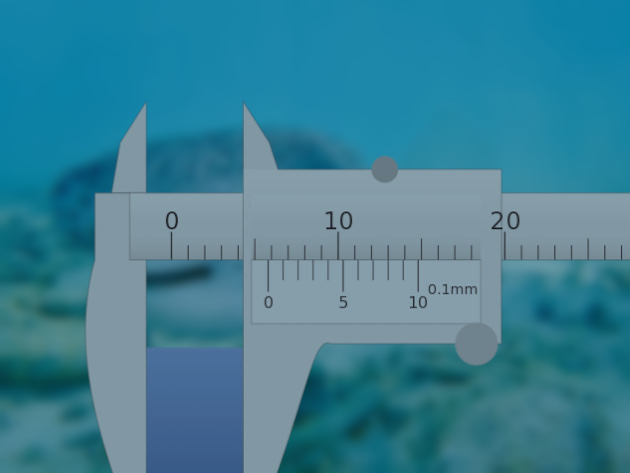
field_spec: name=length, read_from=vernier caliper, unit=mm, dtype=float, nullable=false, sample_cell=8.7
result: 5.8
